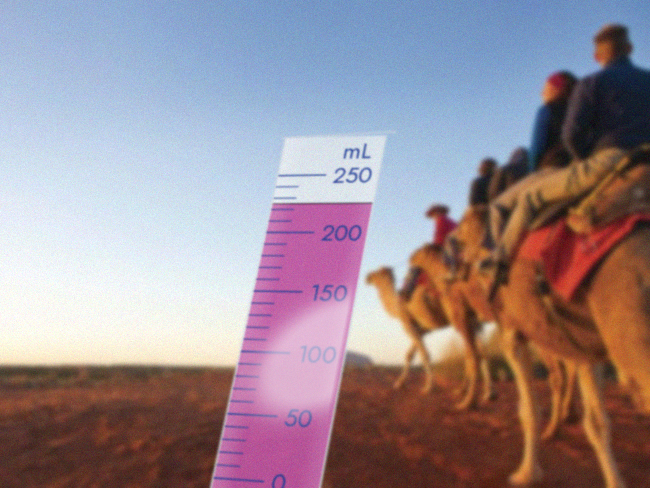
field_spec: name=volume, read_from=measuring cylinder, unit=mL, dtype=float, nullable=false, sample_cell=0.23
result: 225
